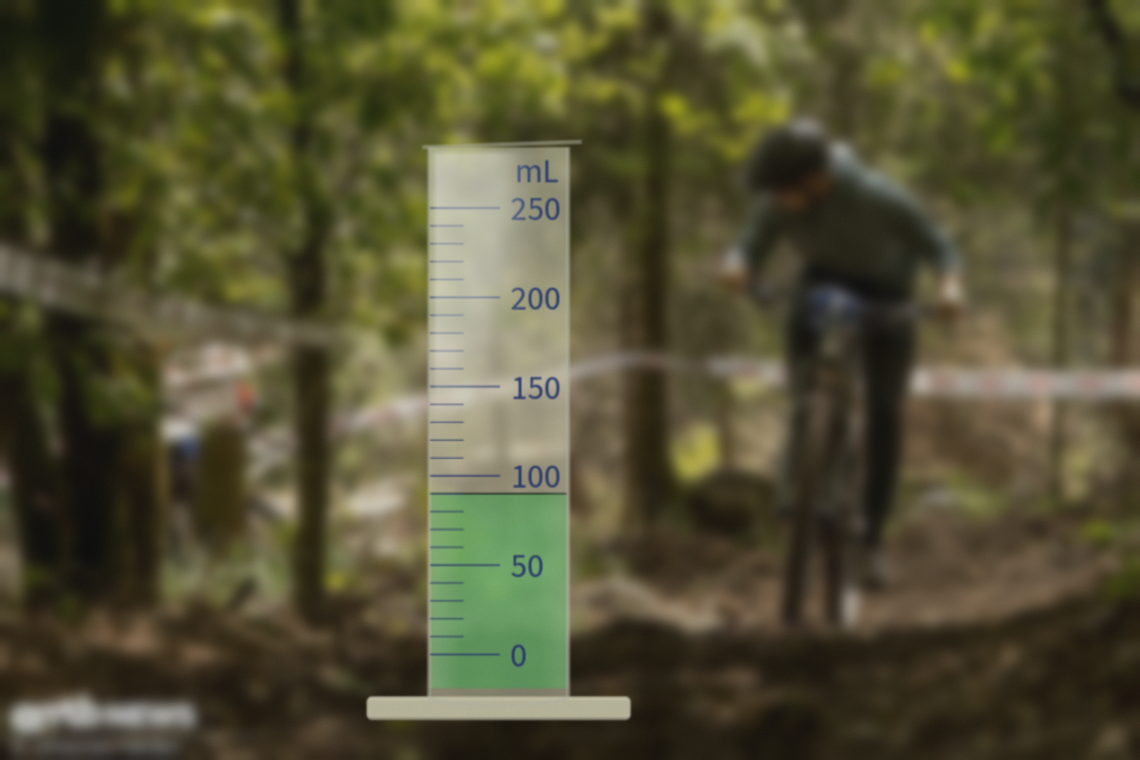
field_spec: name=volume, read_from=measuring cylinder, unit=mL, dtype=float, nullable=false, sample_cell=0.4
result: 90
